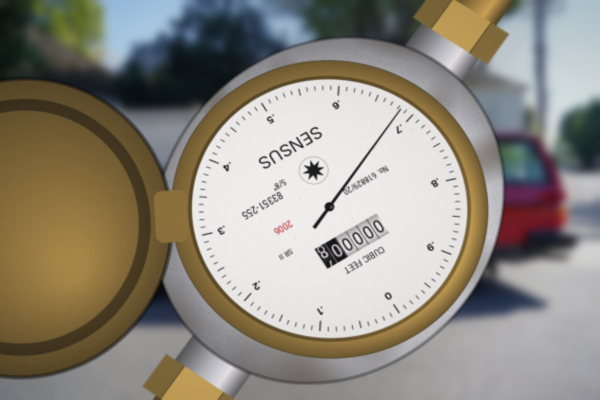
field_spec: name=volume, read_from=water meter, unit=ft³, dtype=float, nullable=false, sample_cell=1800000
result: 7.68
